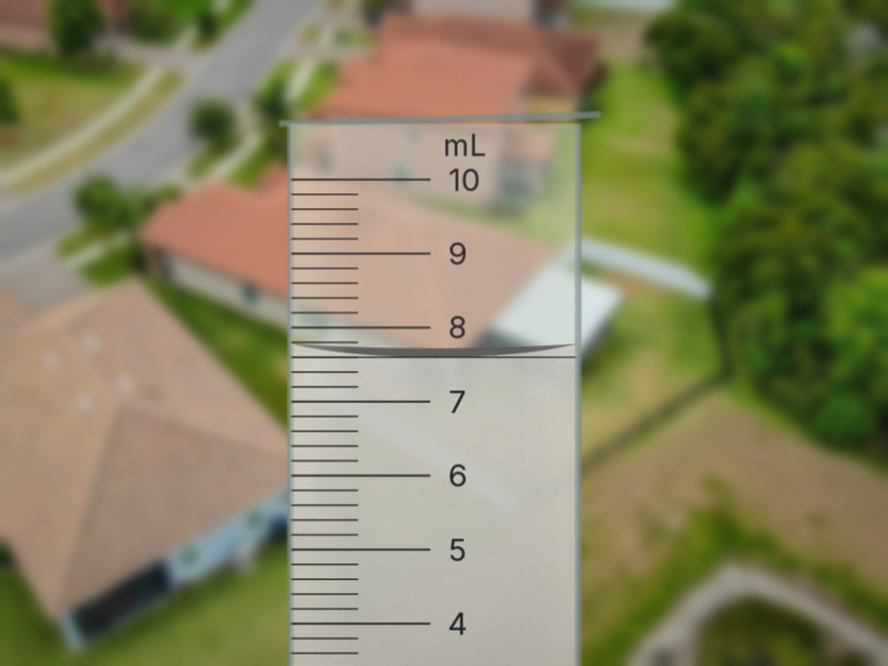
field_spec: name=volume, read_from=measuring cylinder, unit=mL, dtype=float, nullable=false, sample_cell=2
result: 7.6
